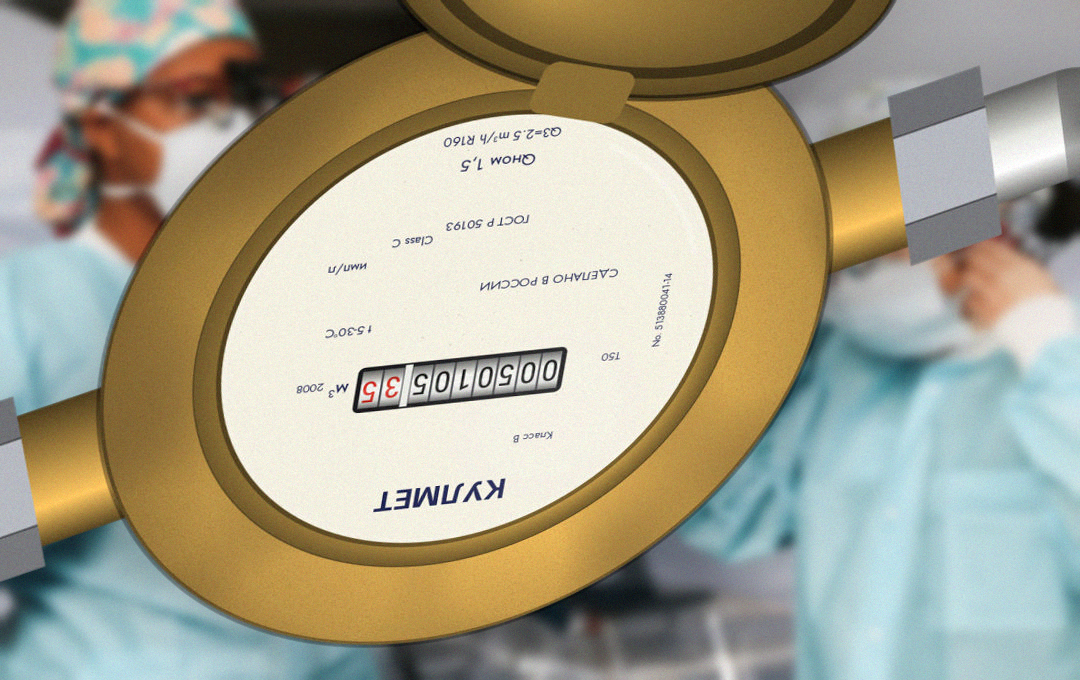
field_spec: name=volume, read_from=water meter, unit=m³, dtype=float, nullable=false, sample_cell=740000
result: 50105.35
